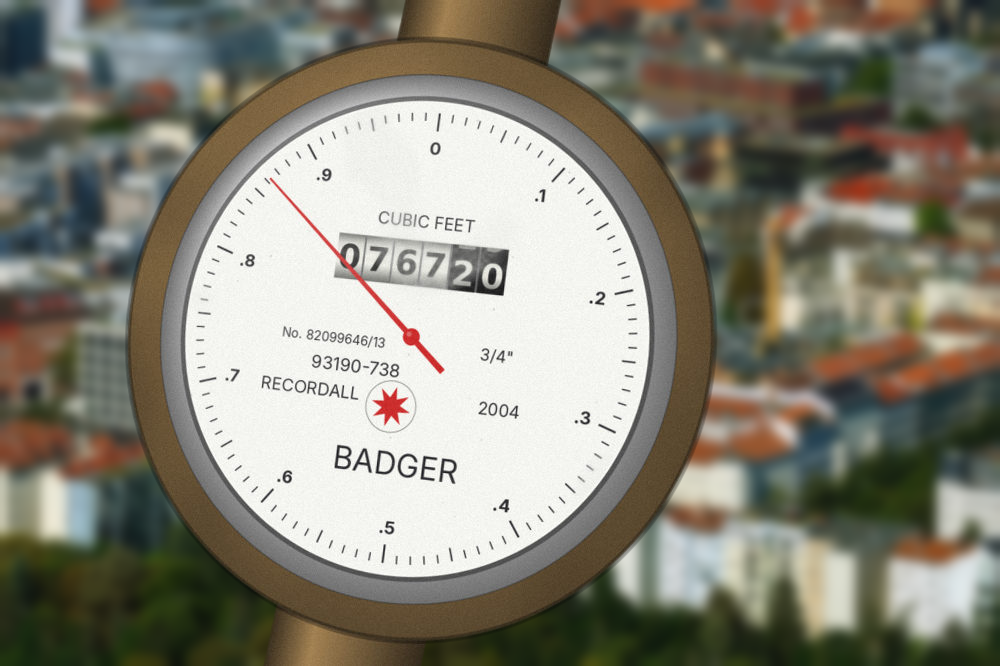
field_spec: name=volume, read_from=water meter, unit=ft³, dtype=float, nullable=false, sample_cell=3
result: 76719.86
